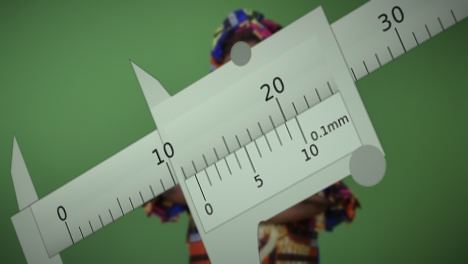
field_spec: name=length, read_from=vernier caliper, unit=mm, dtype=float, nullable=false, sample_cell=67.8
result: 11.8
